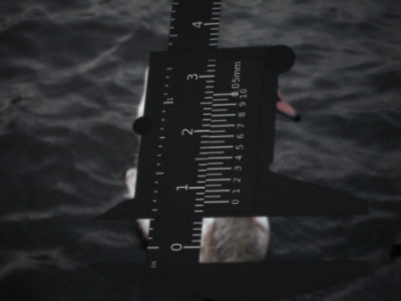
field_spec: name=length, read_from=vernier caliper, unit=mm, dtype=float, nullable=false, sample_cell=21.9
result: 7.5
